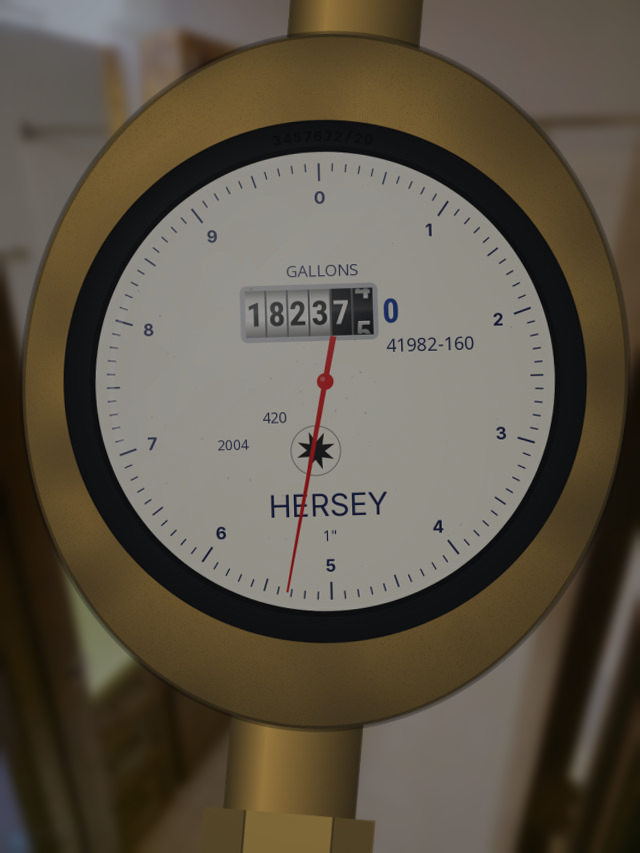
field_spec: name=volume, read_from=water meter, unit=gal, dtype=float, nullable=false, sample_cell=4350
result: 1823745.3
